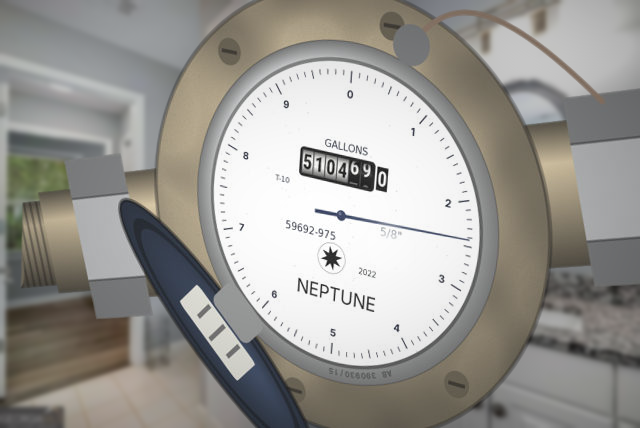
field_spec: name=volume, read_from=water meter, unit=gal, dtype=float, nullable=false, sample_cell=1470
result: 5104692.4
